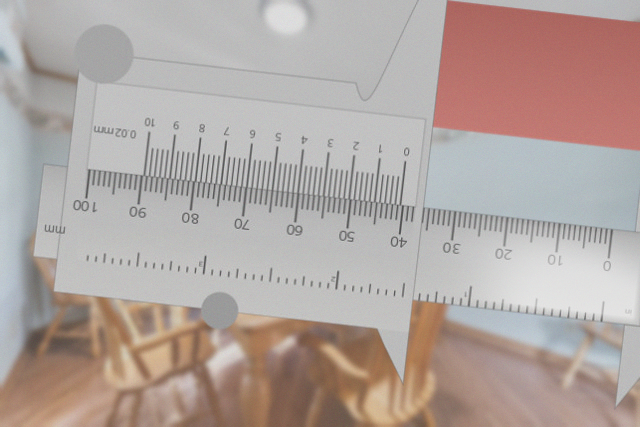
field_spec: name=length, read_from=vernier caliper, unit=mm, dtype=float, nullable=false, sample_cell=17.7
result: 40.5
